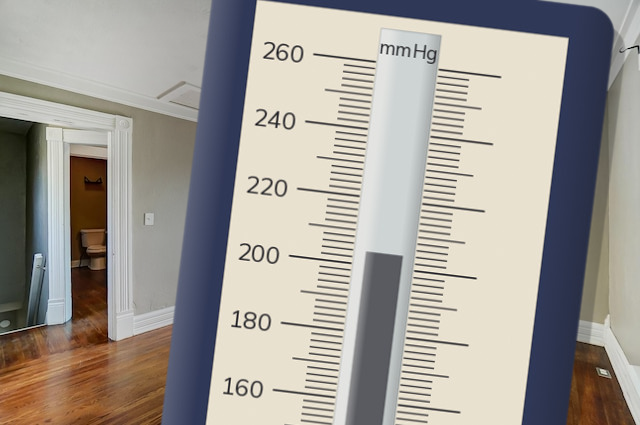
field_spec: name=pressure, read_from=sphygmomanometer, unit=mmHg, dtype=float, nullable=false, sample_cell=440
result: 204
